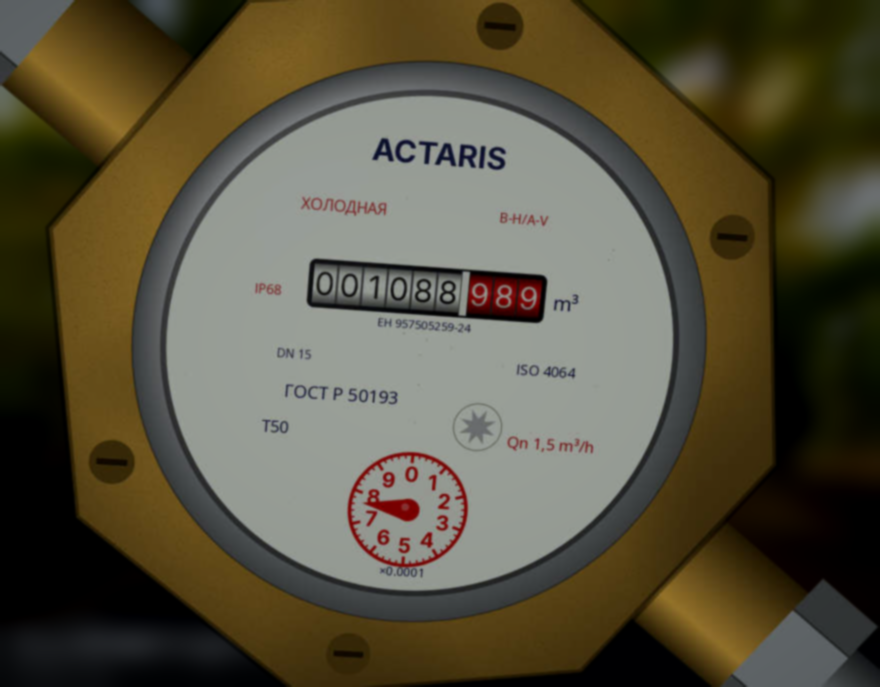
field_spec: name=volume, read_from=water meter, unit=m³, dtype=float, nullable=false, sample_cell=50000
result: 1088.9897
